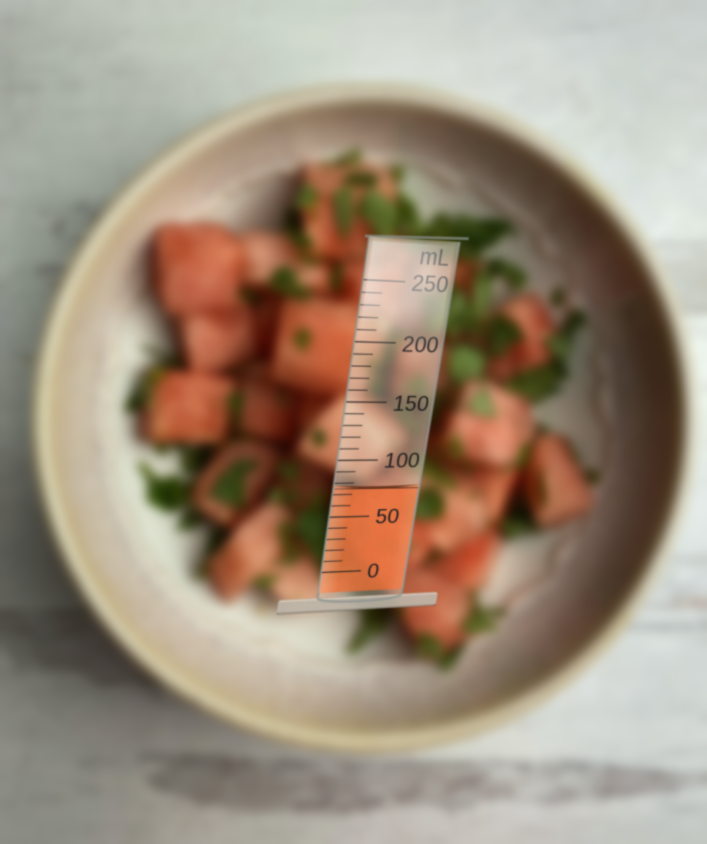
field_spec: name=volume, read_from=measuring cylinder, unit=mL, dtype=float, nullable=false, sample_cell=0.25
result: 75
